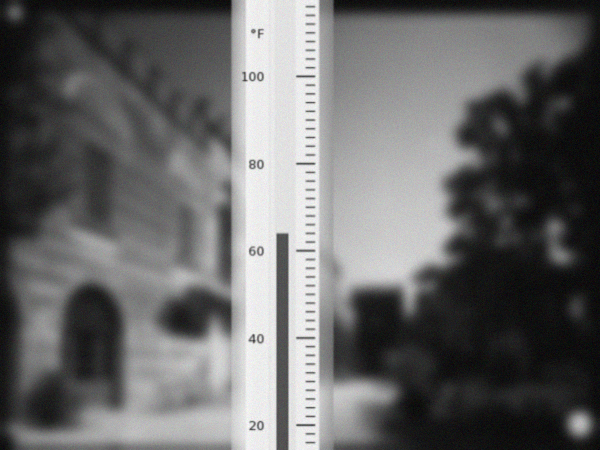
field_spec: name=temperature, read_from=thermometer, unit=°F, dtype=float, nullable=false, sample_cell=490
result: 64
